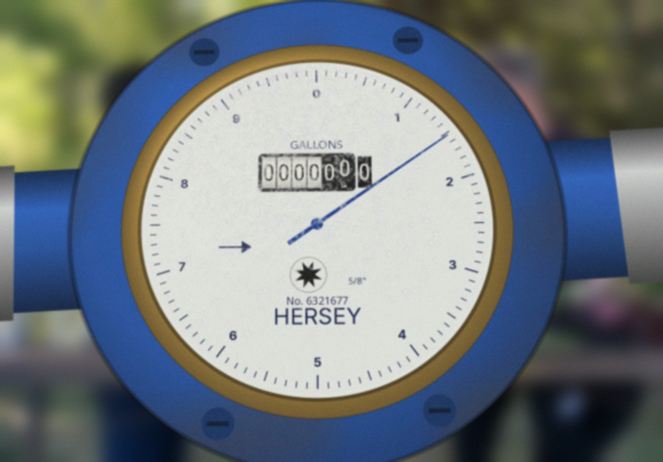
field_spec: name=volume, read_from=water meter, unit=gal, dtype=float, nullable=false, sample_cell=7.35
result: 1.5
